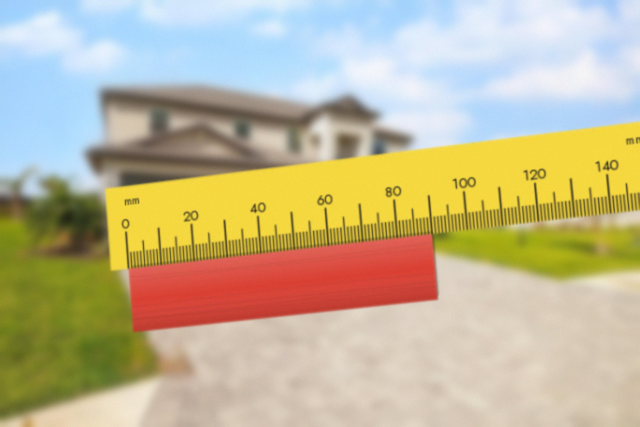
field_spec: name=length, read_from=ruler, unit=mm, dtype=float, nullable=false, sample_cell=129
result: 90
